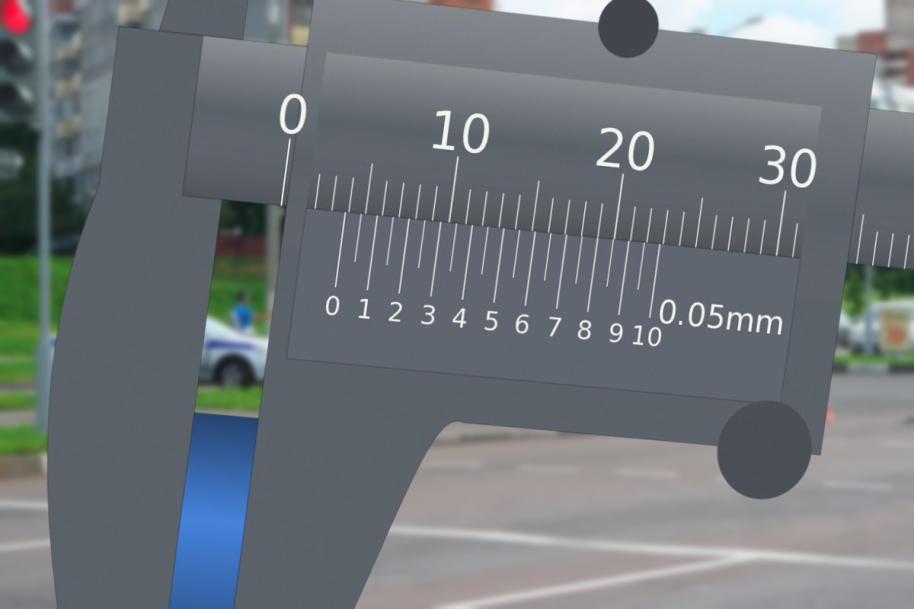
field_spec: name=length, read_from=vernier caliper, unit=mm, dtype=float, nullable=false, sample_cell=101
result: 3.8
